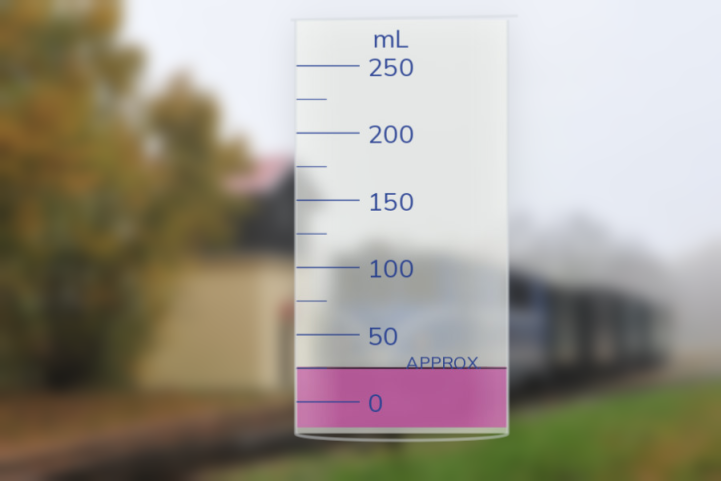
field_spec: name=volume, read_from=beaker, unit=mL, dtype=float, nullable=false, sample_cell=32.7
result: 25
